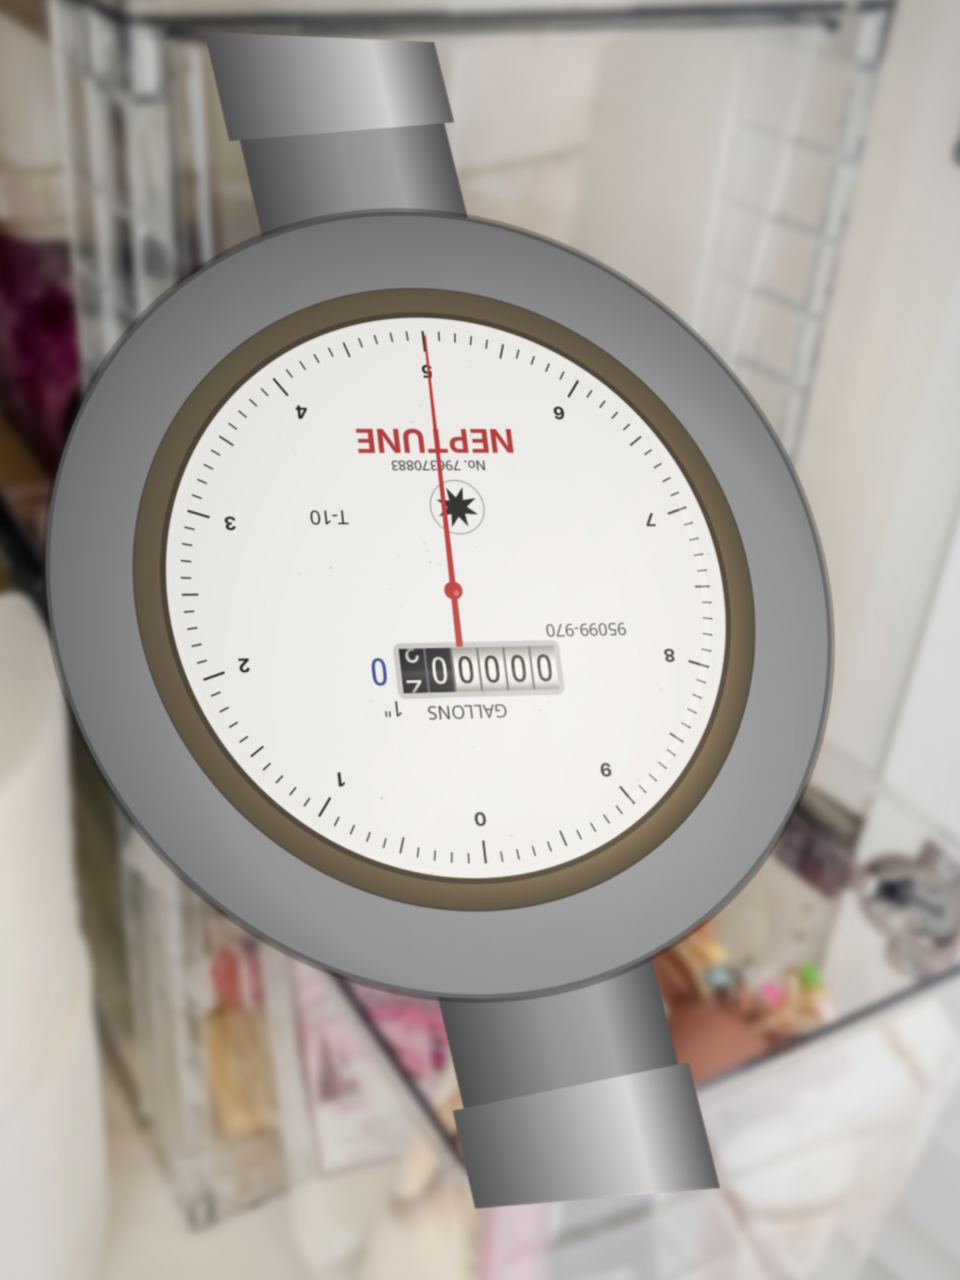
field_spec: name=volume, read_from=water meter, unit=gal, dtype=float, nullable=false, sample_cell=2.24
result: 25.0
